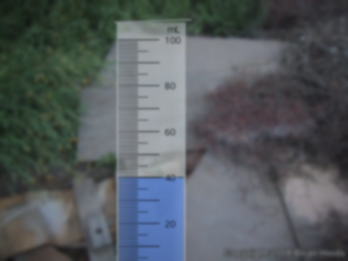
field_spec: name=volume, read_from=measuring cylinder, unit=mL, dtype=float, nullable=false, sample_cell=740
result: 40
